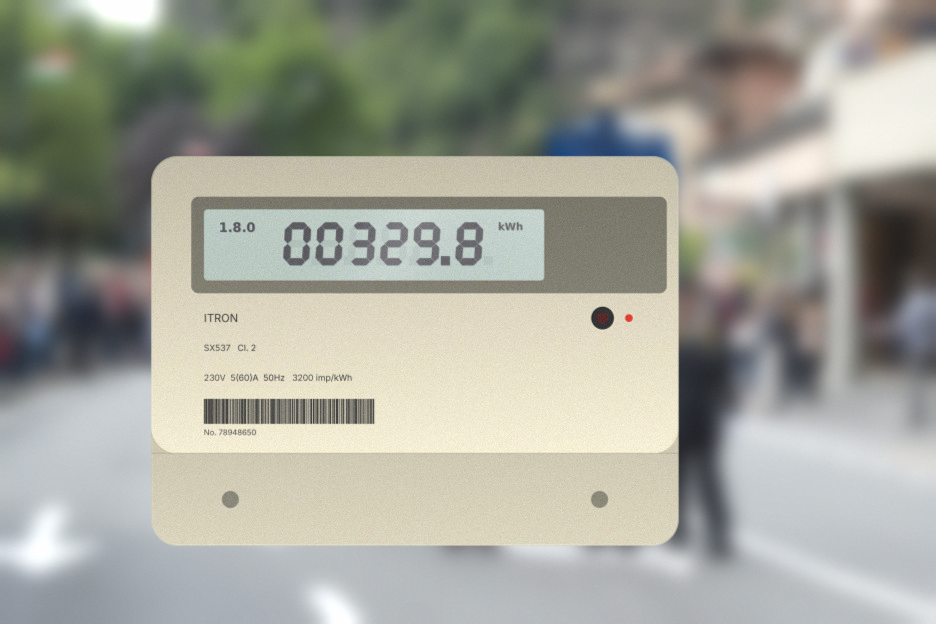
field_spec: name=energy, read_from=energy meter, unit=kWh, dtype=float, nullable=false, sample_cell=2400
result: 329.8
